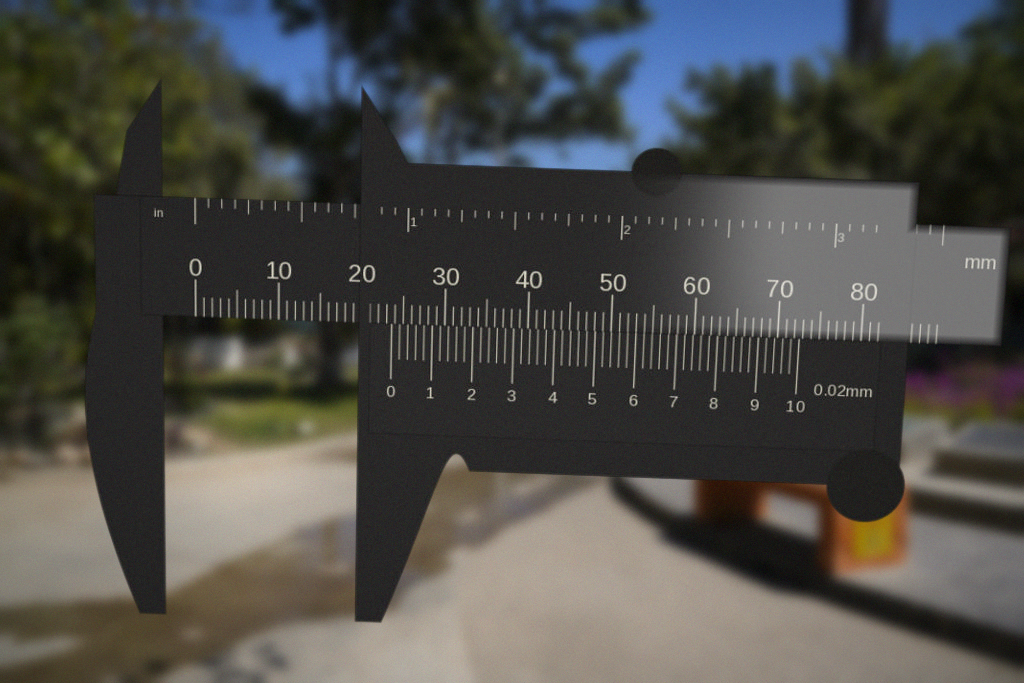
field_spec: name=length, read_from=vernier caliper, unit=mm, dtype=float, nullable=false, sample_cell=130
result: 23.6
